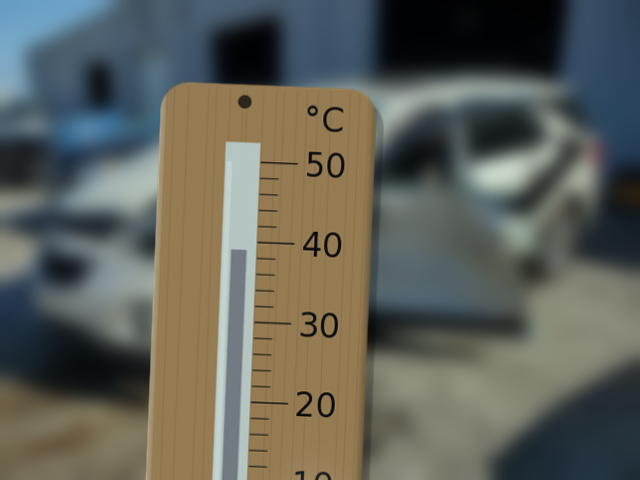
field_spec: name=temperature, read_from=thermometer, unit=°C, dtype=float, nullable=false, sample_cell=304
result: 39
